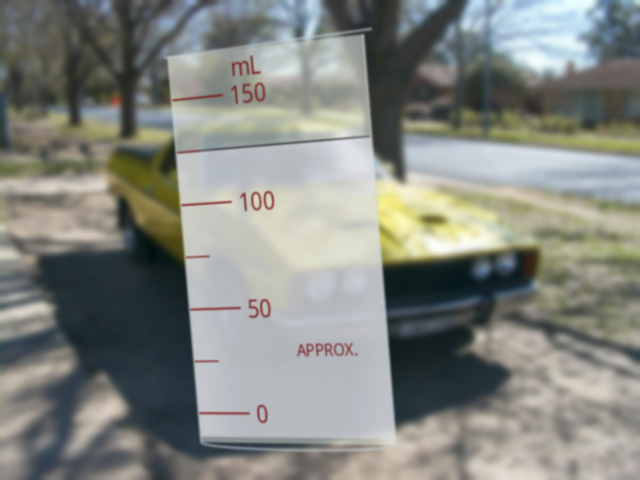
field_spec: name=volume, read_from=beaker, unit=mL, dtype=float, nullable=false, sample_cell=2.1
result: 125
